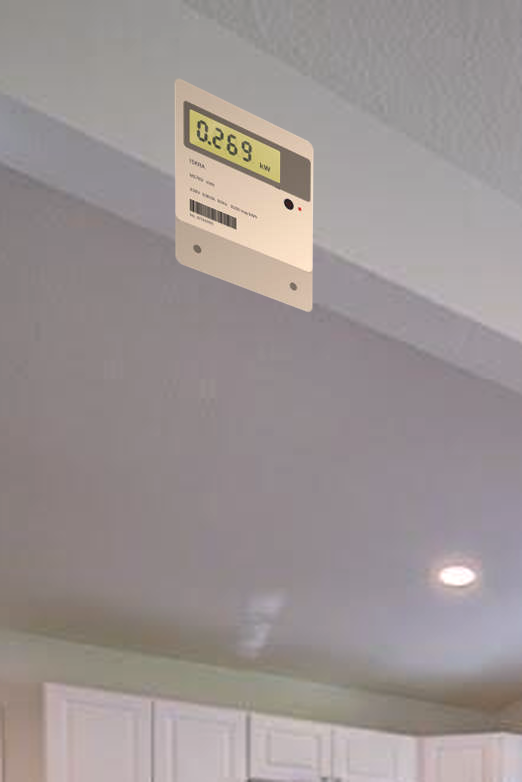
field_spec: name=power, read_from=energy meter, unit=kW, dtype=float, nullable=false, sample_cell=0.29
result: 0.269
